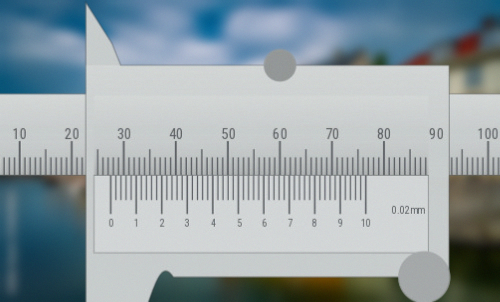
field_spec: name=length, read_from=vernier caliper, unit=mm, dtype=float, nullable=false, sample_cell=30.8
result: 27.5
